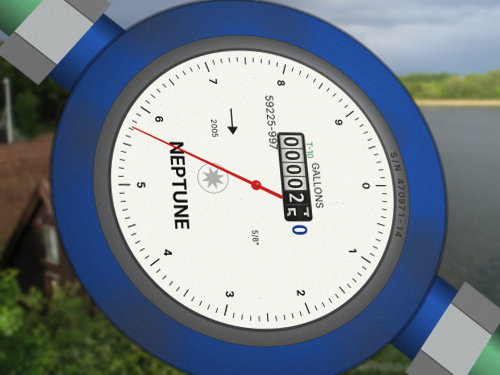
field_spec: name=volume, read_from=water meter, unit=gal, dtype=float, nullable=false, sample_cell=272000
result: 245.7
